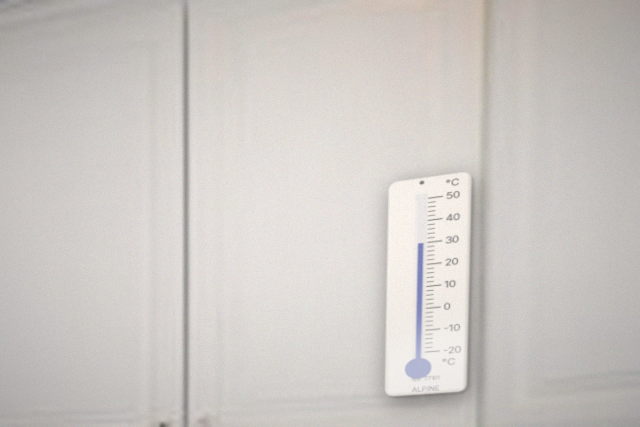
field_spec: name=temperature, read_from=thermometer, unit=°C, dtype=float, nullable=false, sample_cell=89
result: 30
